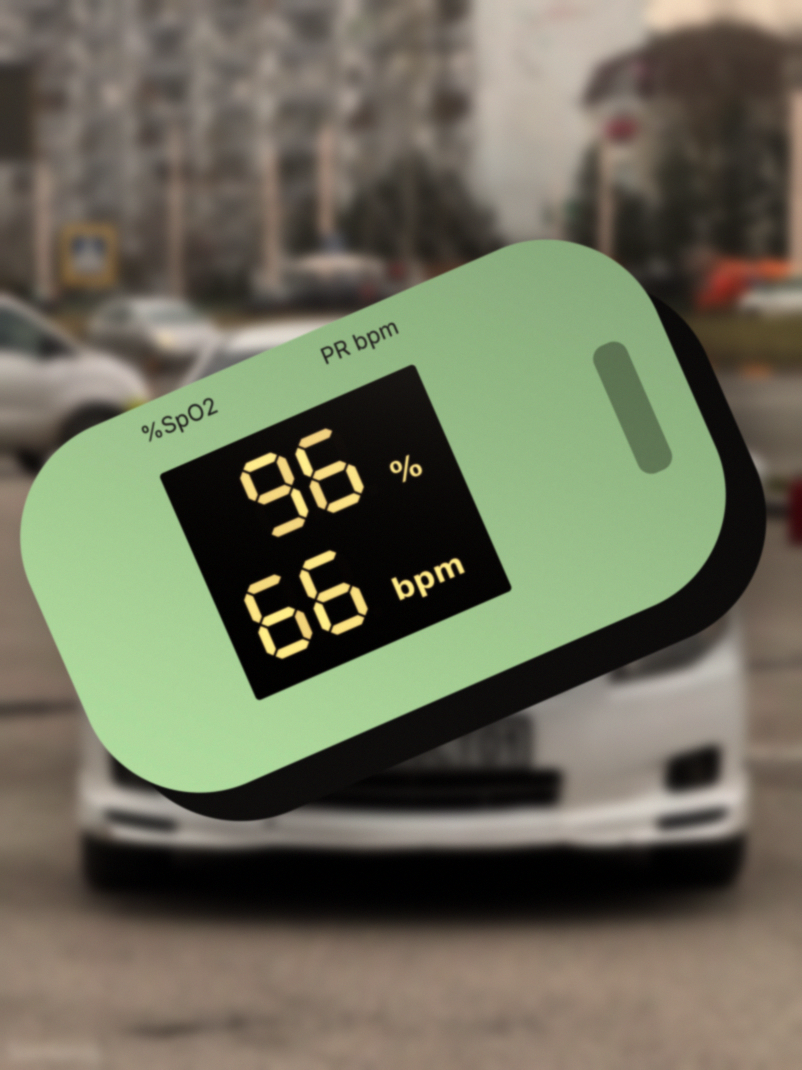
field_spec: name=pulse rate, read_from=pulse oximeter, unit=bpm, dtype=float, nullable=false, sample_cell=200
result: 66
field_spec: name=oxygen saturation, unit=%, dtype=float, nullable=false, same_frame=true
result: 96
